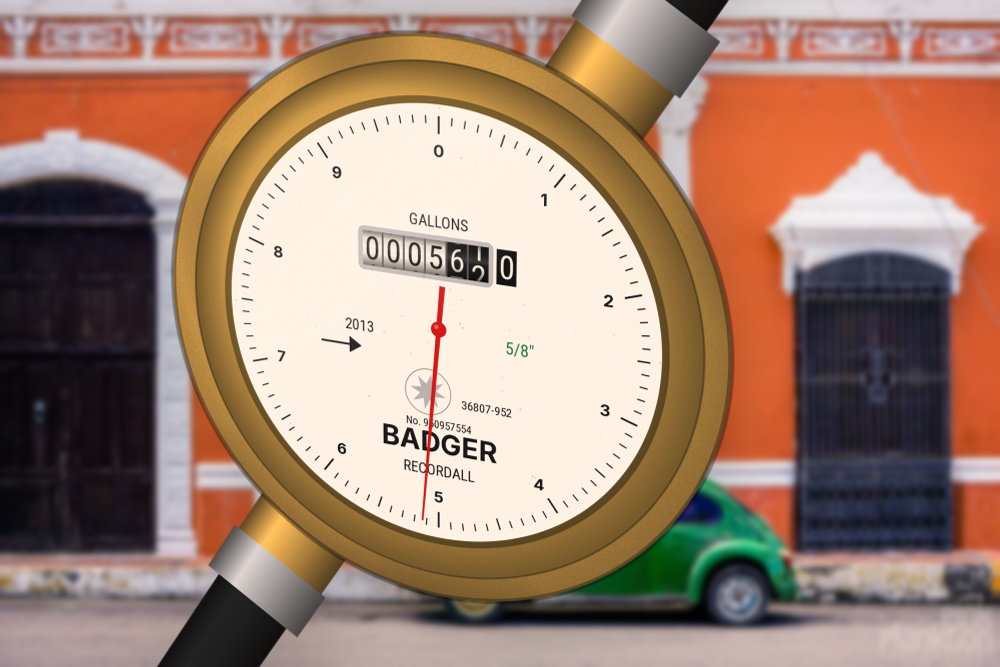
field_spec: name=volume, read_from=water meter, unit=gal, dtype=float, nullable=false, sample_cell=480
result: 5615.1
